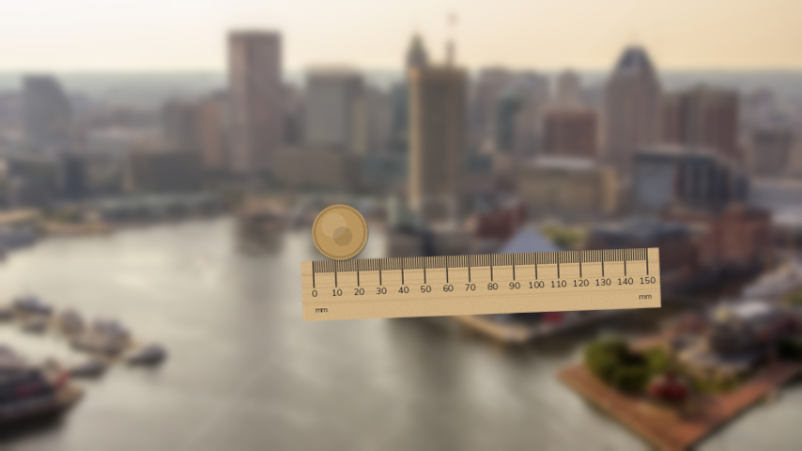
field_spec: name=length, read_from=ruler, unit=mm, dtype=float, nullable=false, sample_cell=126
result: 25
